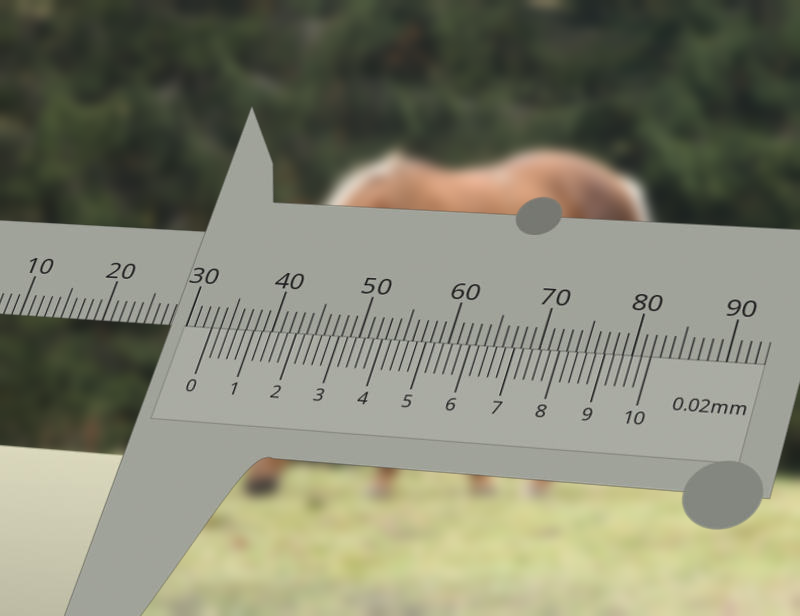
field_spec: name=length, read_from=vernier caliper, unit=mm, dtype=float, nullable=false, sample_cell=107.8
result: 33.0
